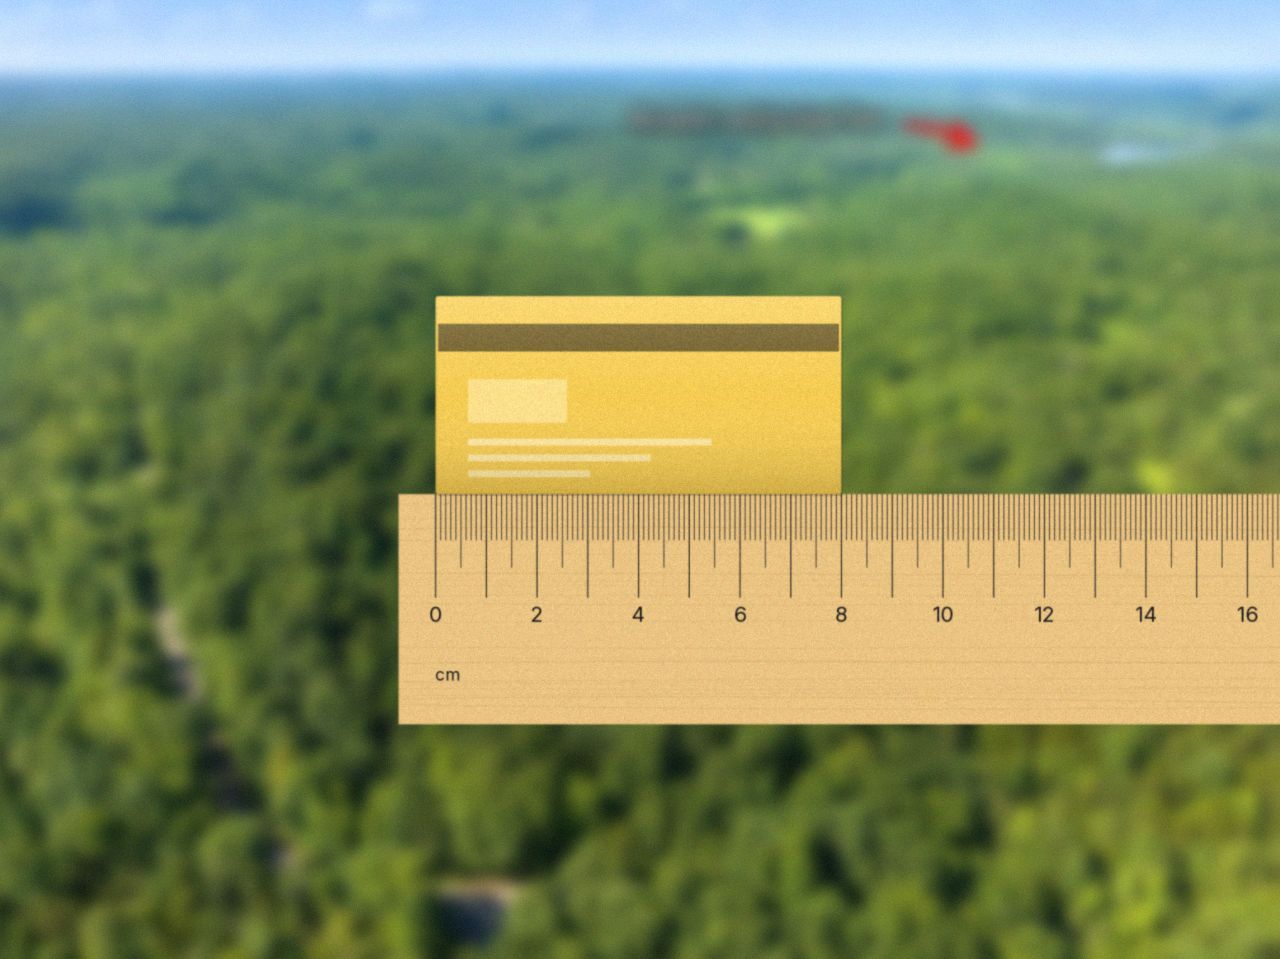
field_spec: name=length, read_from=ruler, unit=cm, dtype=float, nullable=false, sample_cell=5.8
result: 8
